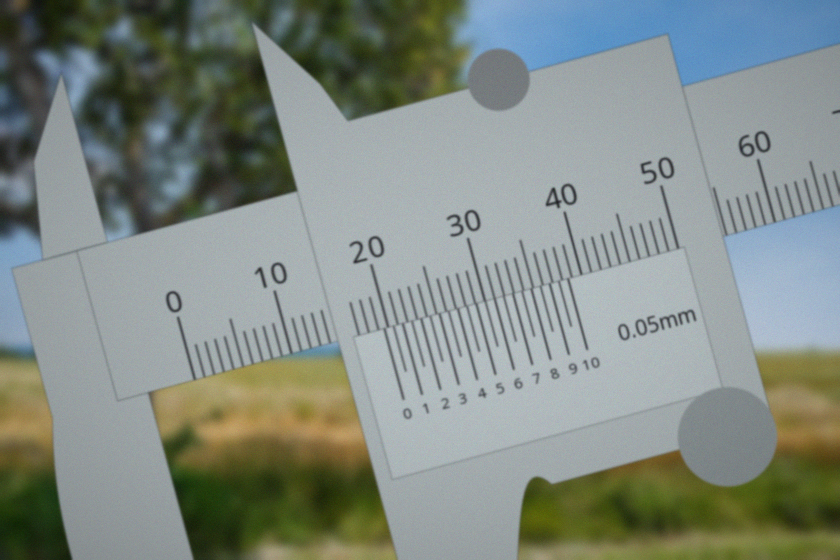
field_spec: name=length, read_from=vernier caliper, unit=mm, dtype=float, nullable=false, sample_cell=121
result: 19.6
